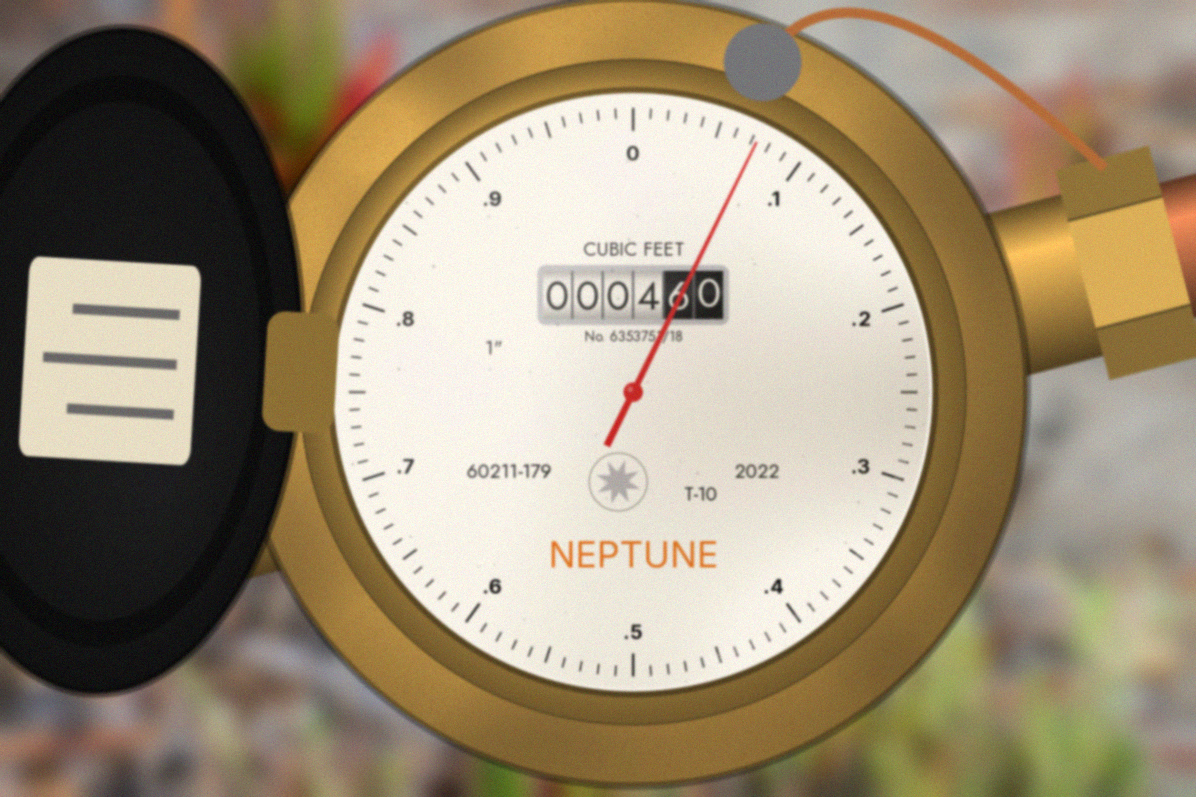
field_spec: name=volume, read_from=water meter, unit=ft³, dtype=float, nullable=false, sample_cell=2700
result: 460.07
